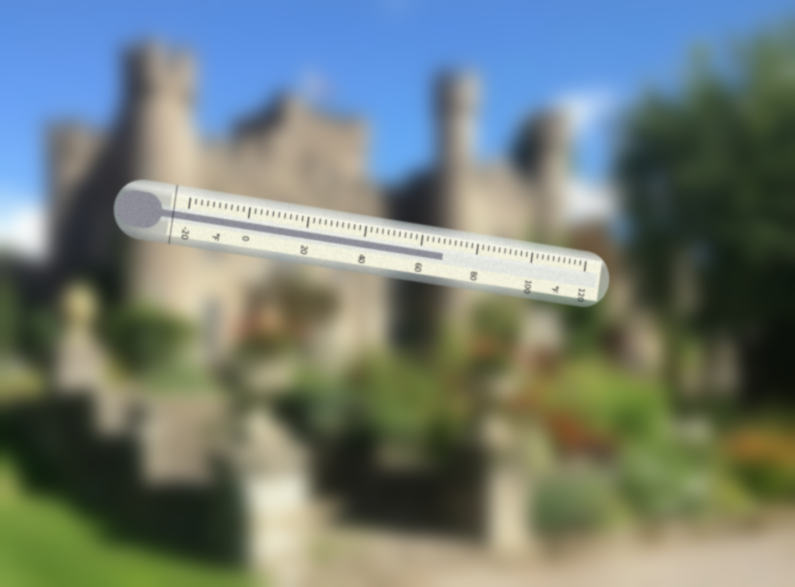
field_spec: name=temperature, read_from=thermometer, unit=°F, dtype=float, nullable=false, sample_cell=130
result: 68
